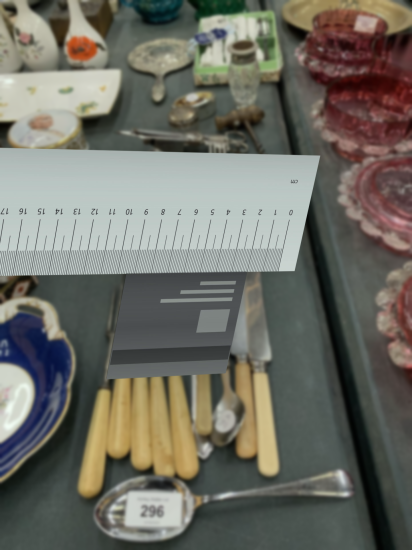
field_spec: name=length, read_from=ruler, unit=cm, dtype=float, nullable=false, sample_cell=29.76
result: 7.5
